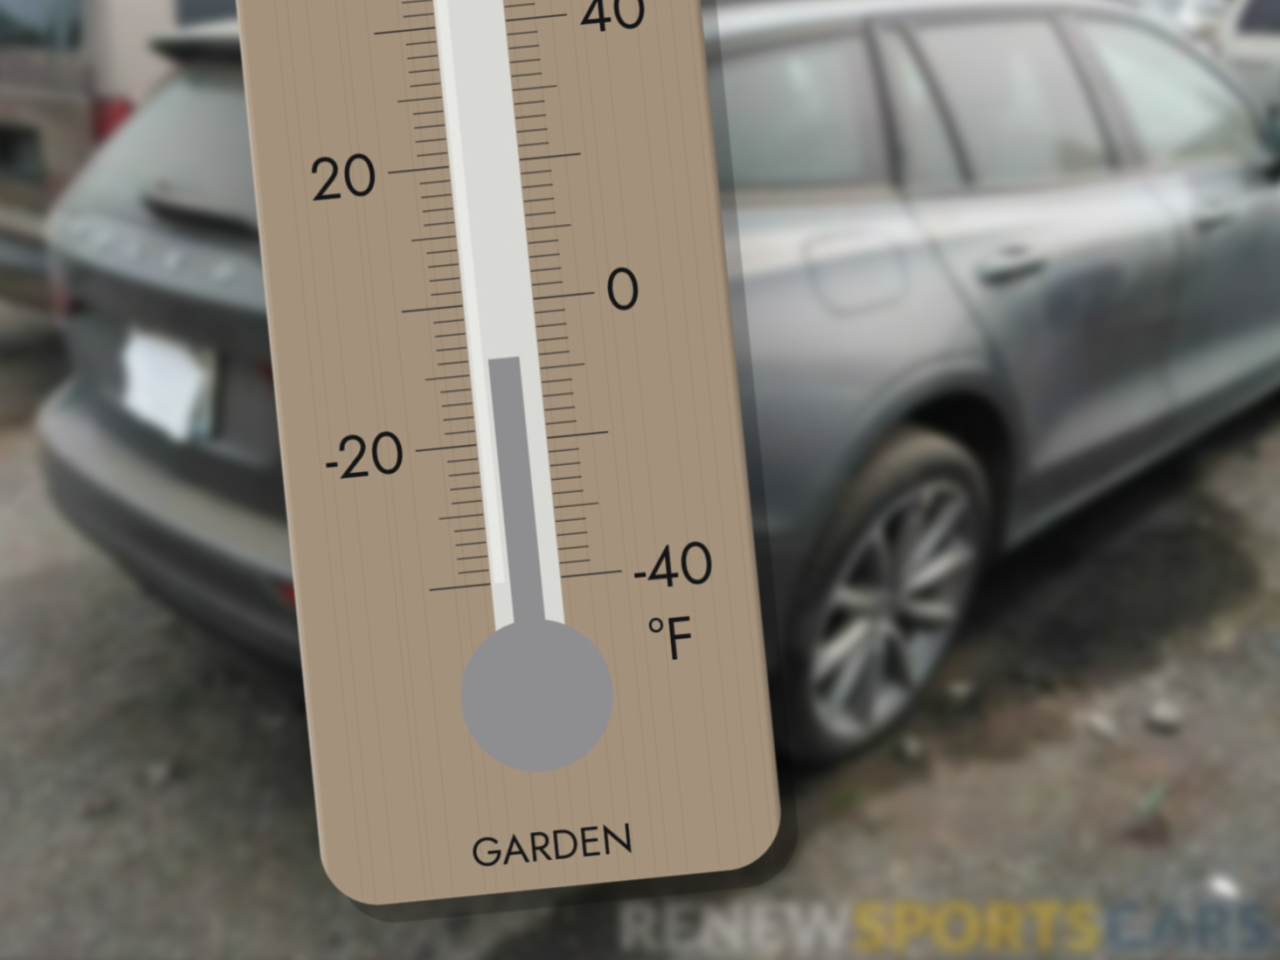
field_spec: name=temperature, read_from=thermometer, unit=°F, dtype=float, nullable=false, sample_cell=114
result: -8
